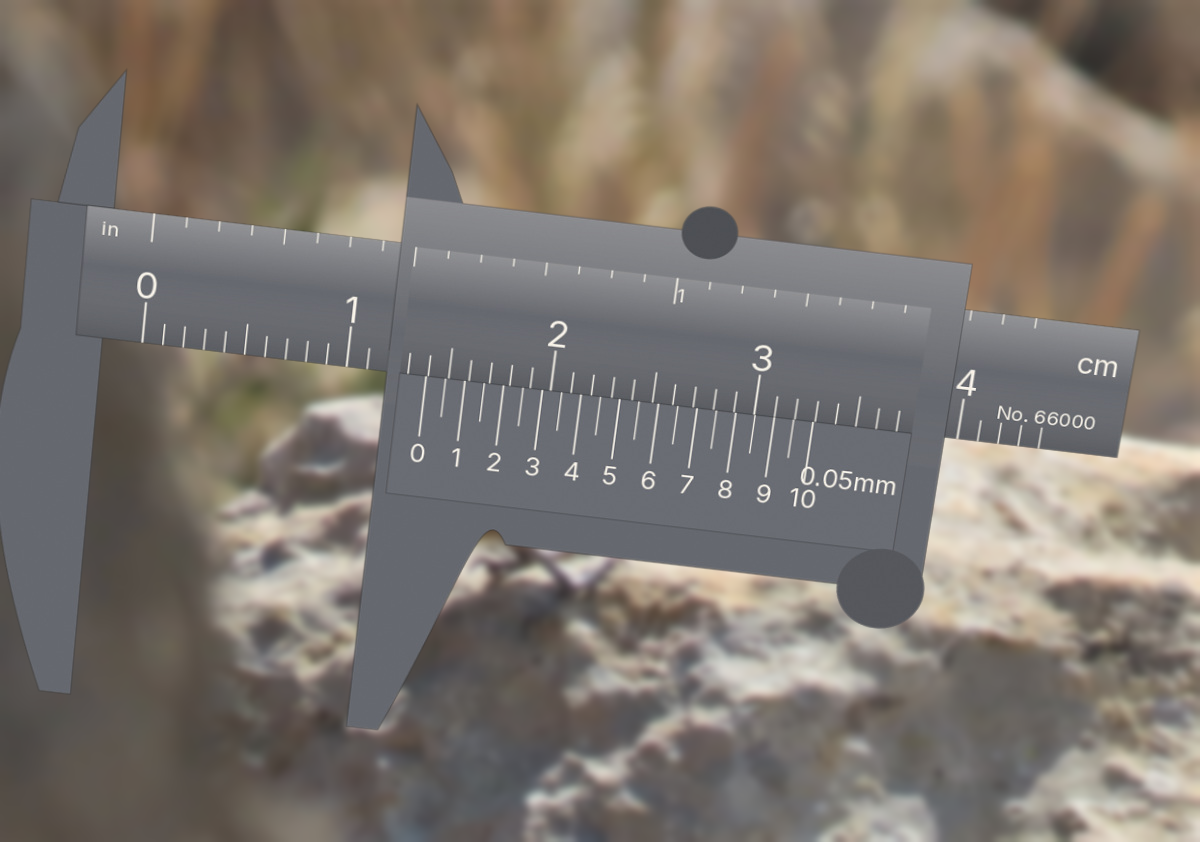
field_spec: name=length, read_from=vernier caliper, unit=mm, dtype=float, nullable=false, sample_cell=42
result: 13.9
